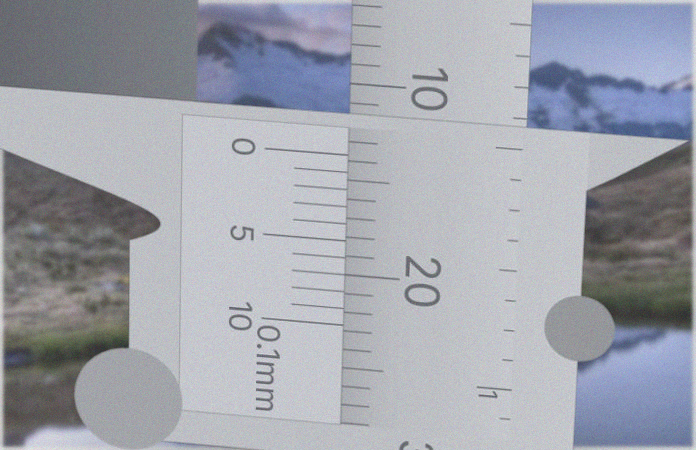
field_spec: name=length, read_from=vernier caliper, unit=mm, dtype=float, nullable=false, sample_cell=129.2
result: 13.7
